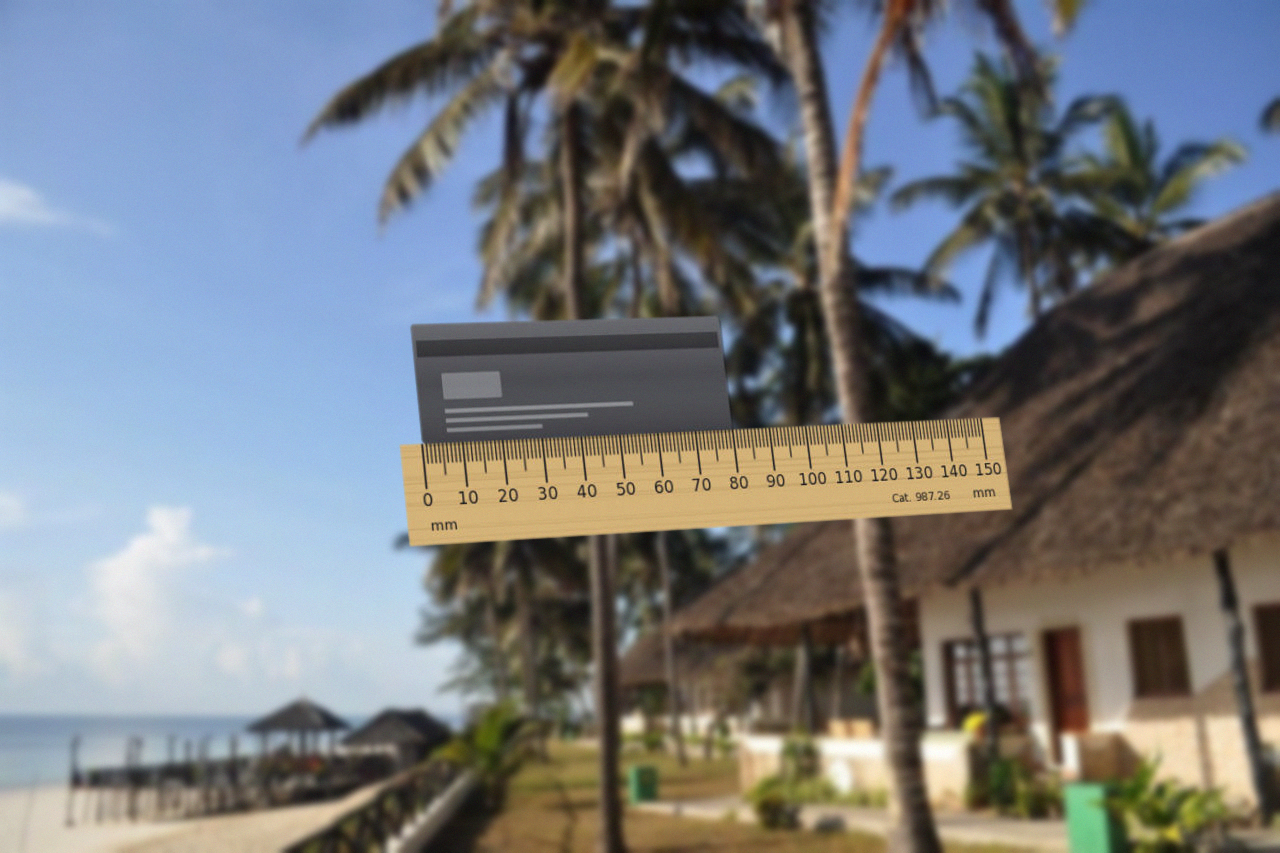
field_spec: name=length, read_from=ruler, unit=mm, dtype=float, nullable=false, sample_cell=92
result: 80
